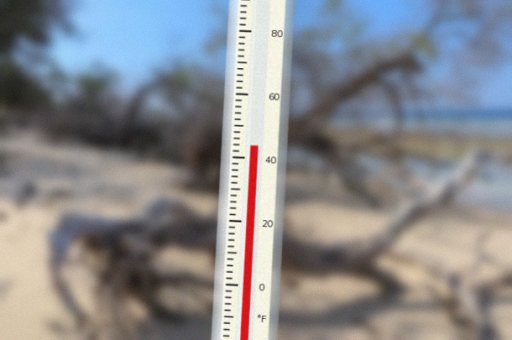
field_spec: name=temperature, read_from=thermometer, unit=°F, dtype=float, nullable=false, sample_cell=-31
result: 44
